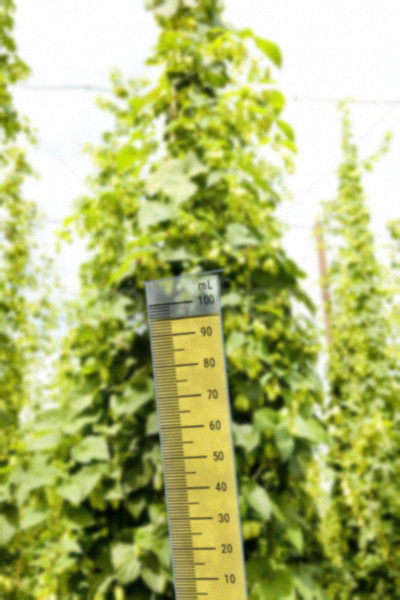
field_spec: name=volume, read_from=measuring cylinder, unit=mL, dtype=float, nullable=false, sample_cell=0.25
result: 95
